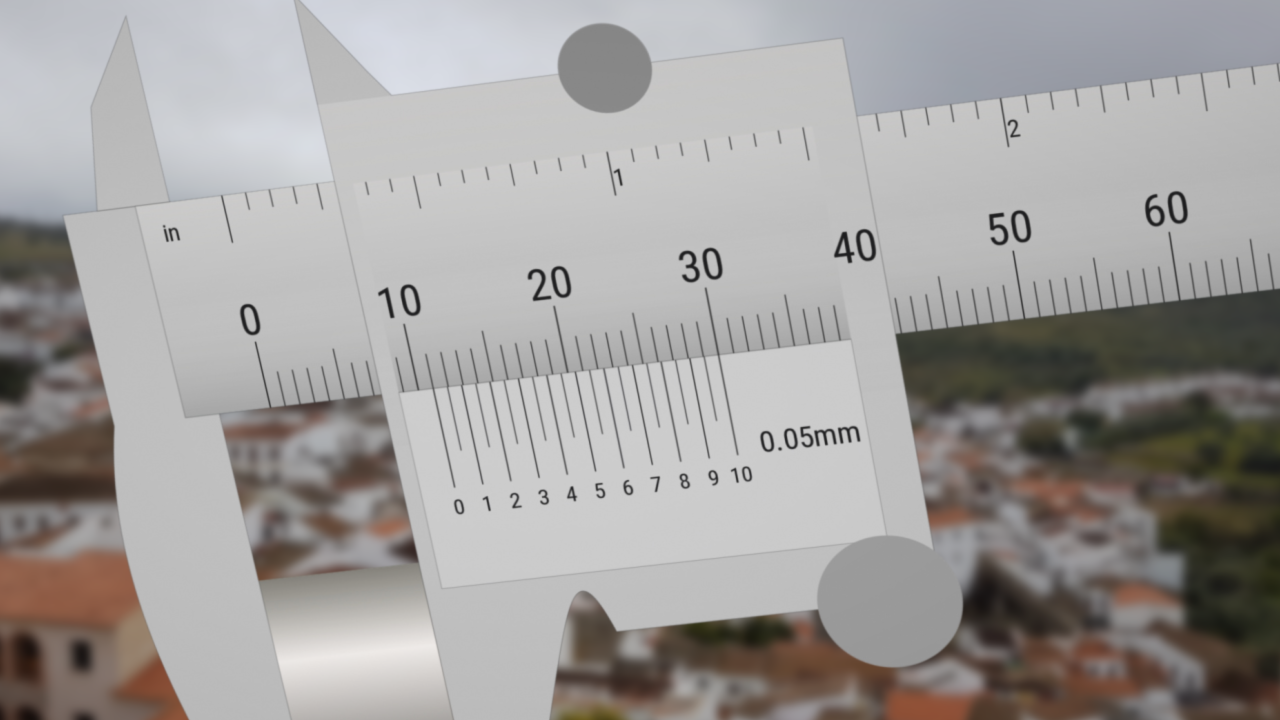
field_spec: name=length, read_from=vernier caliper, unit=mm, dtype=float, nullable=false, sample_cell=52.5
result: 11.0
